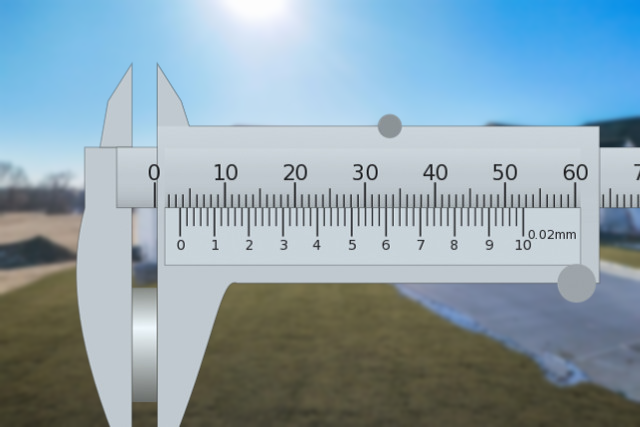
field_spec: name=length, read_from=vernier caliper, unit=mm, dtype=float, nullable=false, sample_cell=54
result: 3.6
